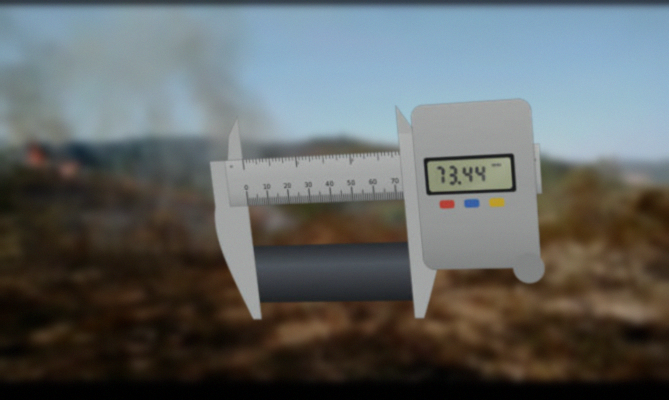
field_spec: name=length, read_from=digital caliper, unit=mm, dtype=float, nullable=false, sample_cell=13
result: 73.44
